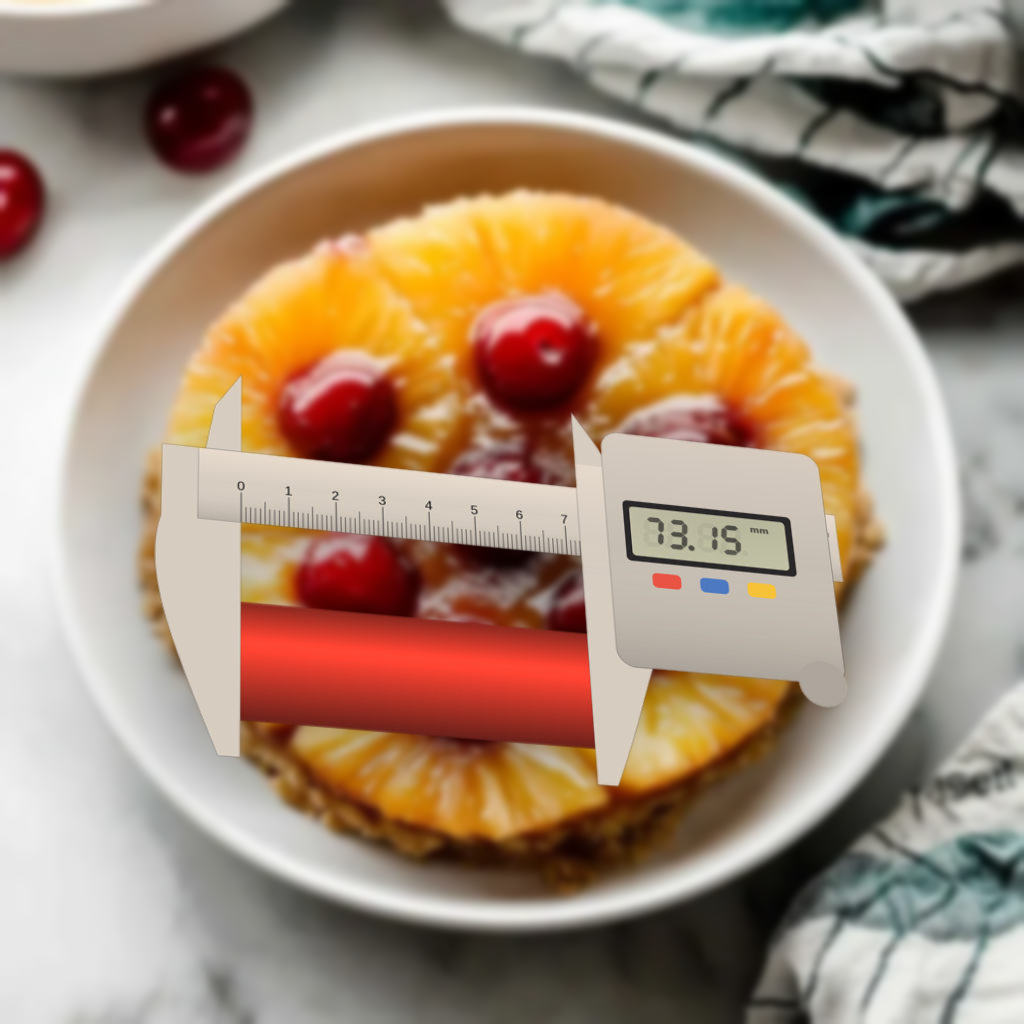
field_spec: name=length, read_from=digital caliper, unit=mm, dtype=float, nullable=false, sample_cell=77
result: 73.15
